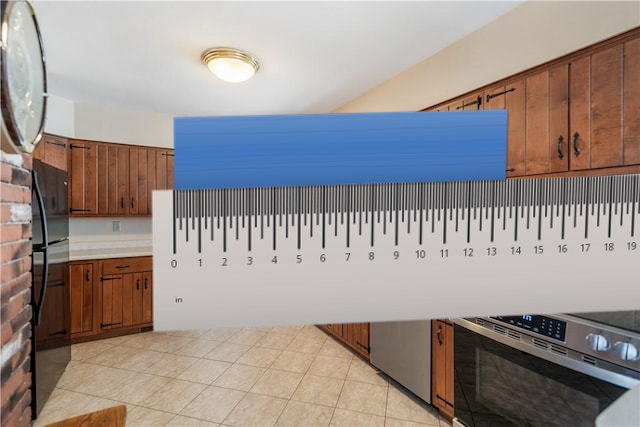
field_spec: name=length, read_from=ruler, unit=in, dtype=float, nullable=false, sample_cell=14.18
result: 13.5
